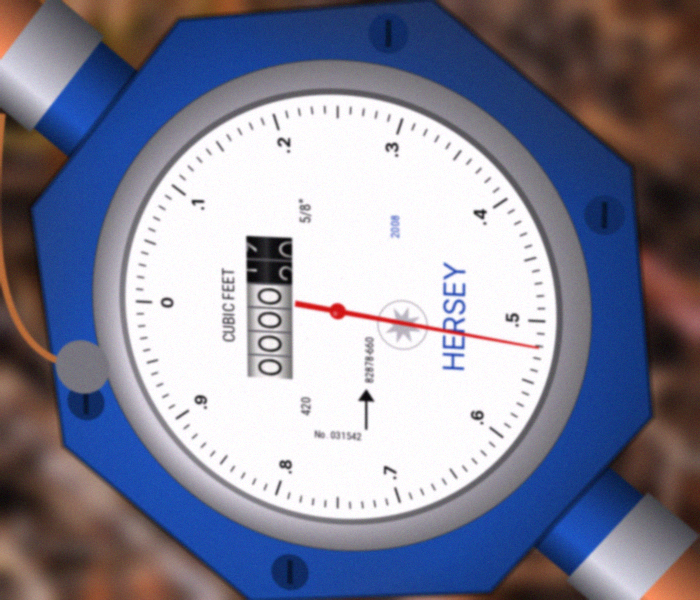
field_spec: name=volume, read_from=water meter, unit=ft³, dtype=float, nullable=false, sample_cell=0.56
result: 19.52
